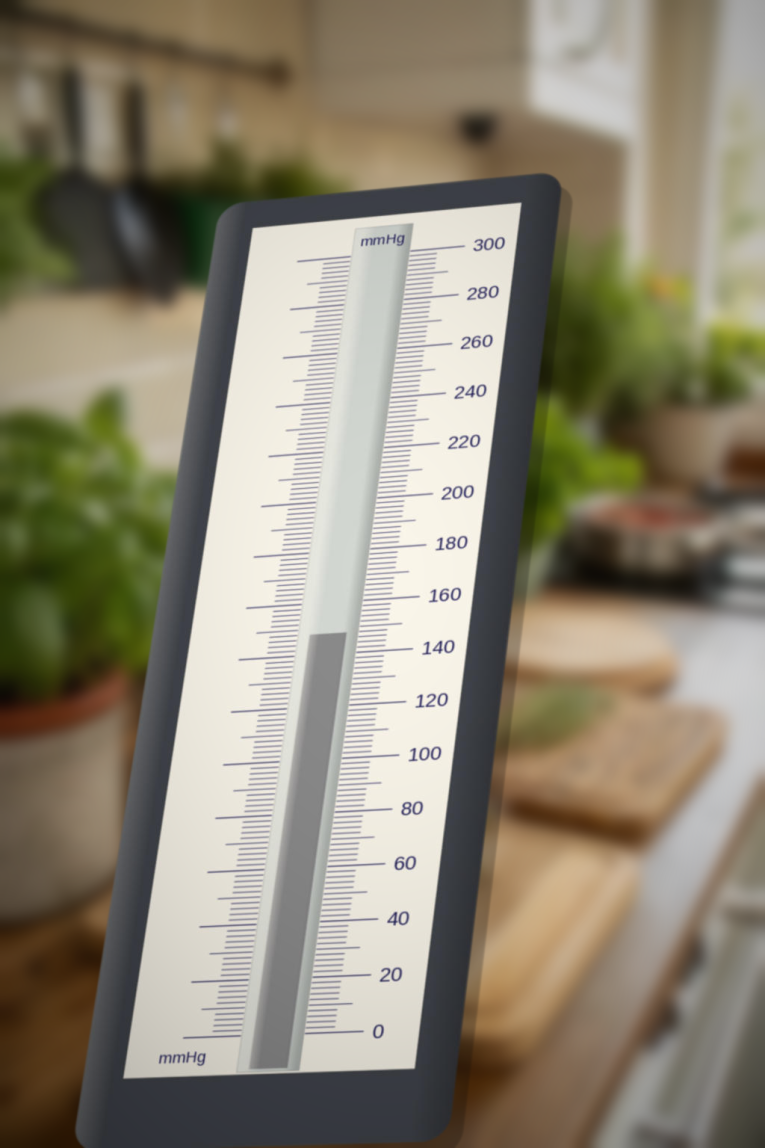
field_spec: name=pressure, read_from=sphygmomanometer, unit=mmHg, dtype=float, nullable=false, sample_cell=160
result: 148
